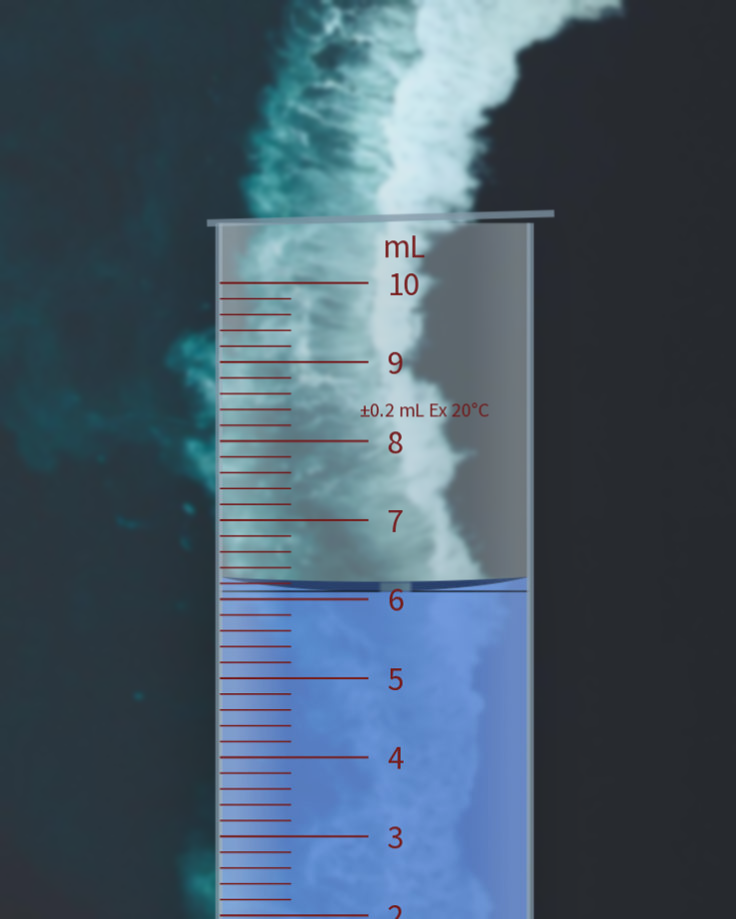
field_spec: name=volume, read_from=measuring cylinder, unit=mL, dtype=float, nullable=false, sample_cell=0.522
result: 6.1
